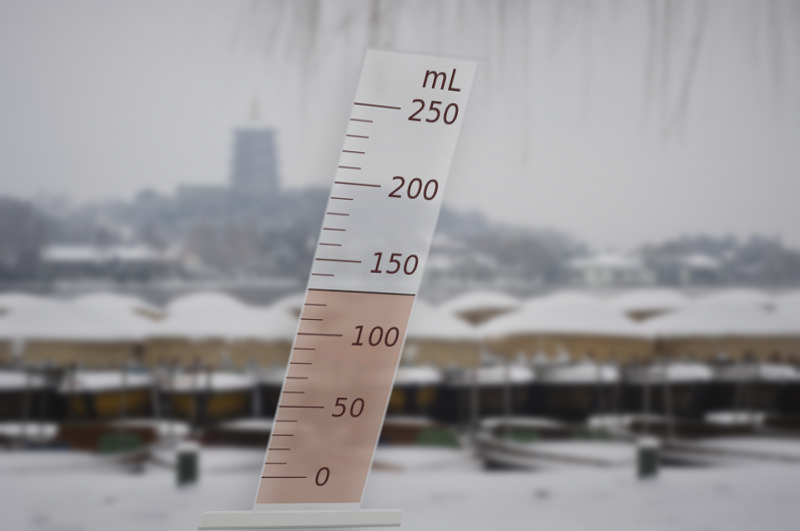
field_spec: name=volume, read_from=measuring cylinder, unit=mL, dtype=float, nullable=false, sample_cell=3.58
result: 130
